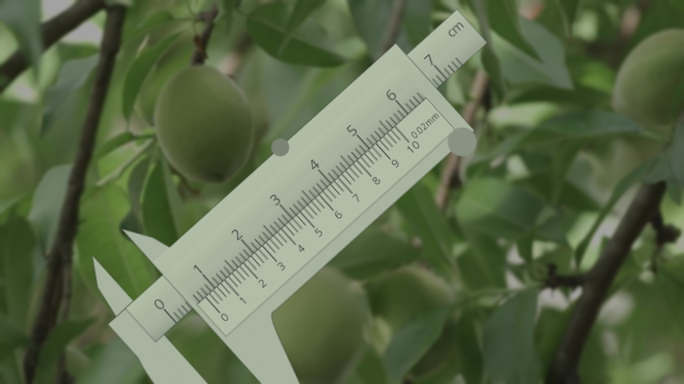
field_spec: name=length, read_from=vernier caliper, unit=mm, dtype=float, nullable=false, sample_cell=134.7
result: 7.5
